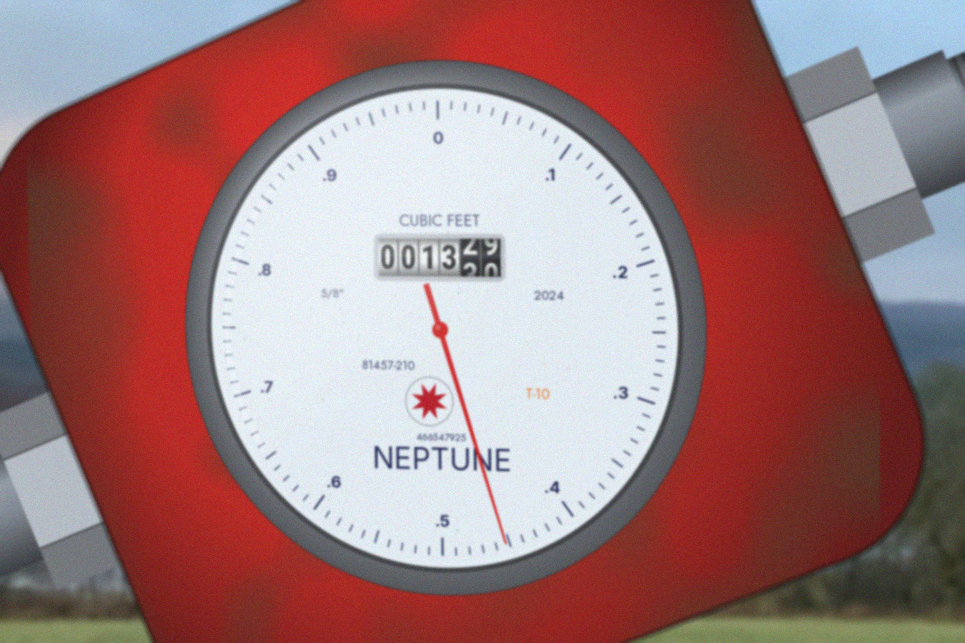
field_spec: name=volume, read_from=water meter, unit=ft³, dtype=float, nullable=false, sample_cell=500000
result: 1329.45
